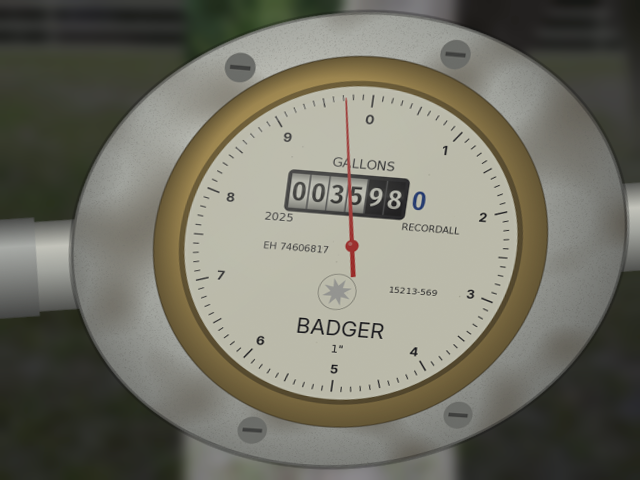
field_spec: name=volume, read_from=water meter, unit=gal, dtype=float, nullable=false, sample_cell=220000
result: 35979.7
